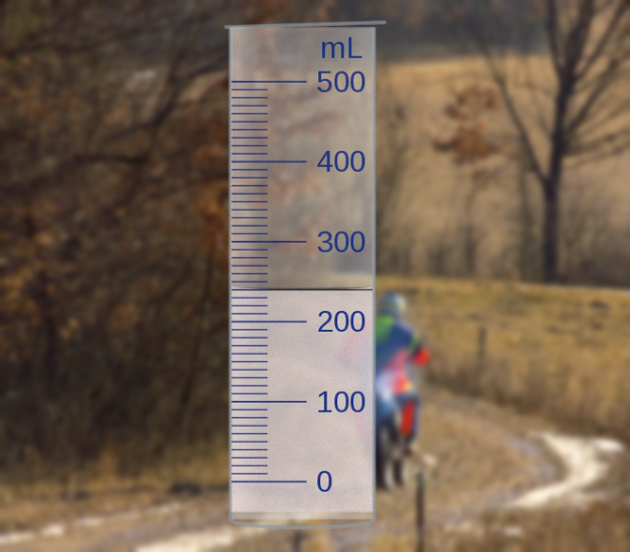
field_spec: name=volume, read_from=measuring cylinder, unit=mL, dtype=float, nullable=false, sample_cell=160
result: 240
